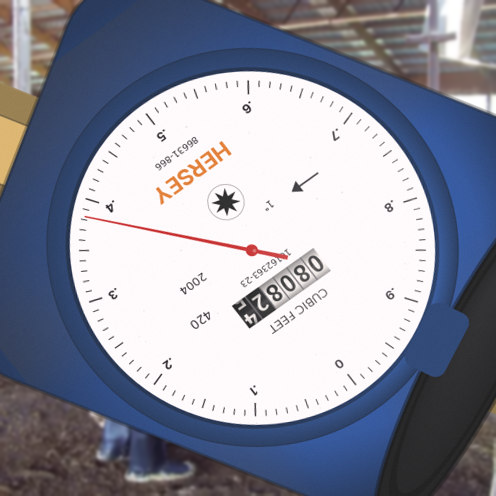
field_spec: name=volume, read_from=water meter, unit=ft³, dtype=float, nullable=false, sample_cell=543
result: 80824.38
